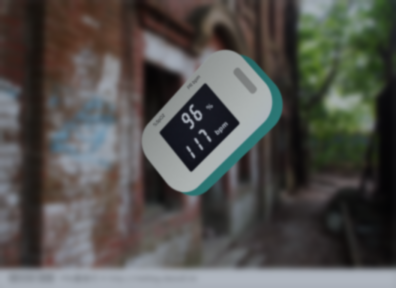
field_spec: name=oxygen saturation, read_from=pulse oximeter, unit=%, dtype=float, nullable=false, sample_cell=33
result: 96
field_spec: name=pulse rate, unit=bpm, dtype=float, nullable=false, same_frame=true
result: 117
